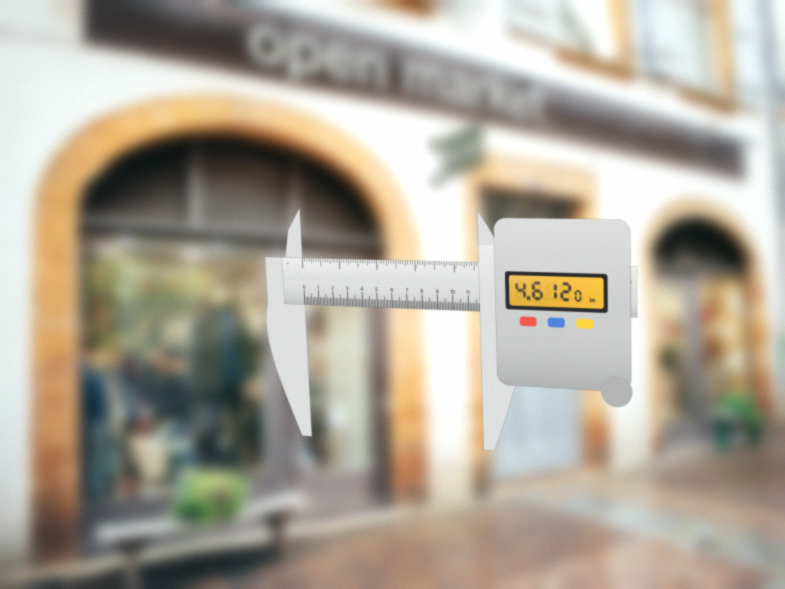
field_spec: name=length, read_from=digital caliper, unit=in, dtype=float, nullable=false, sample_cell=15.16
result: 4.6120
